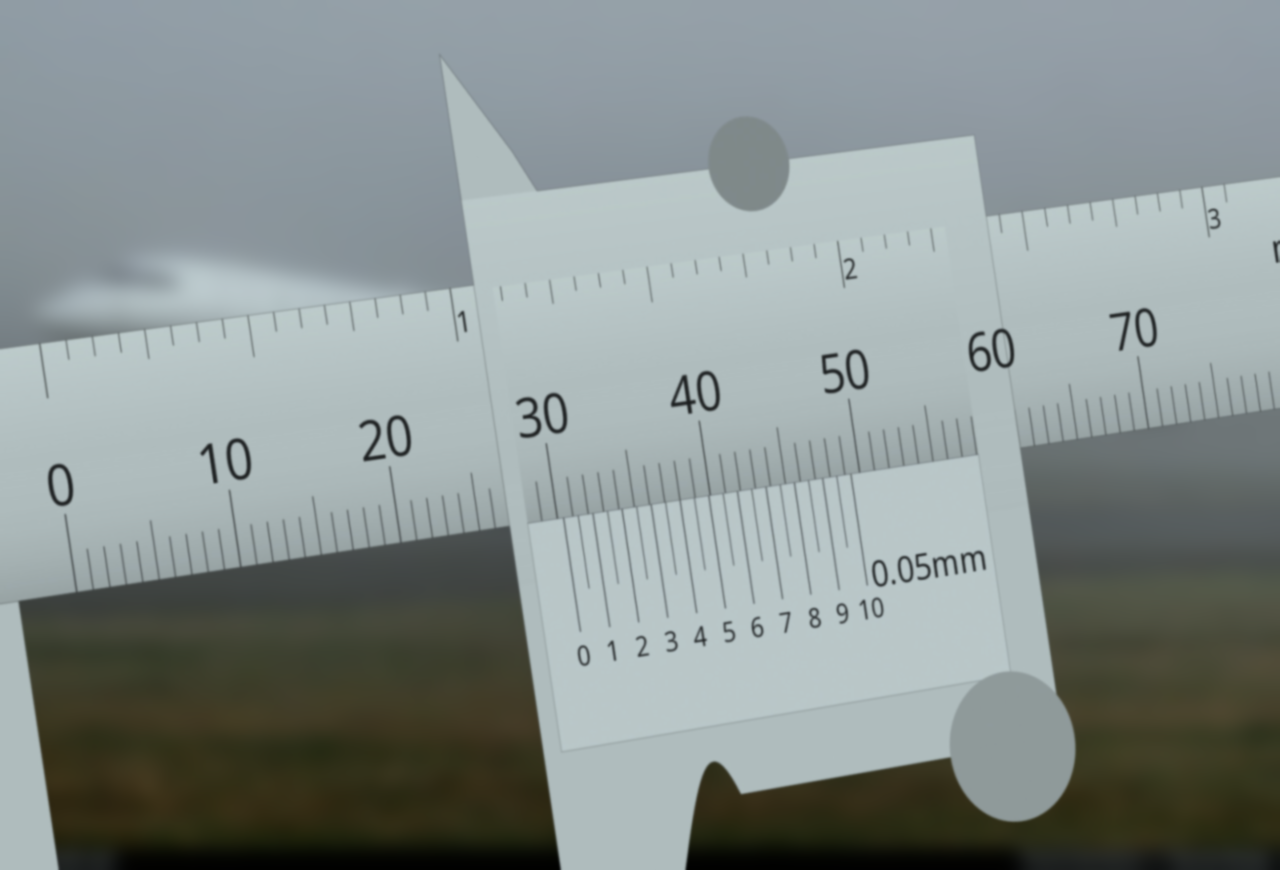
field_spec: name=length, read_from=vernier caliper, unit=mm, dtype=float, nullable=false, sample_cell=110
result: 30.4
